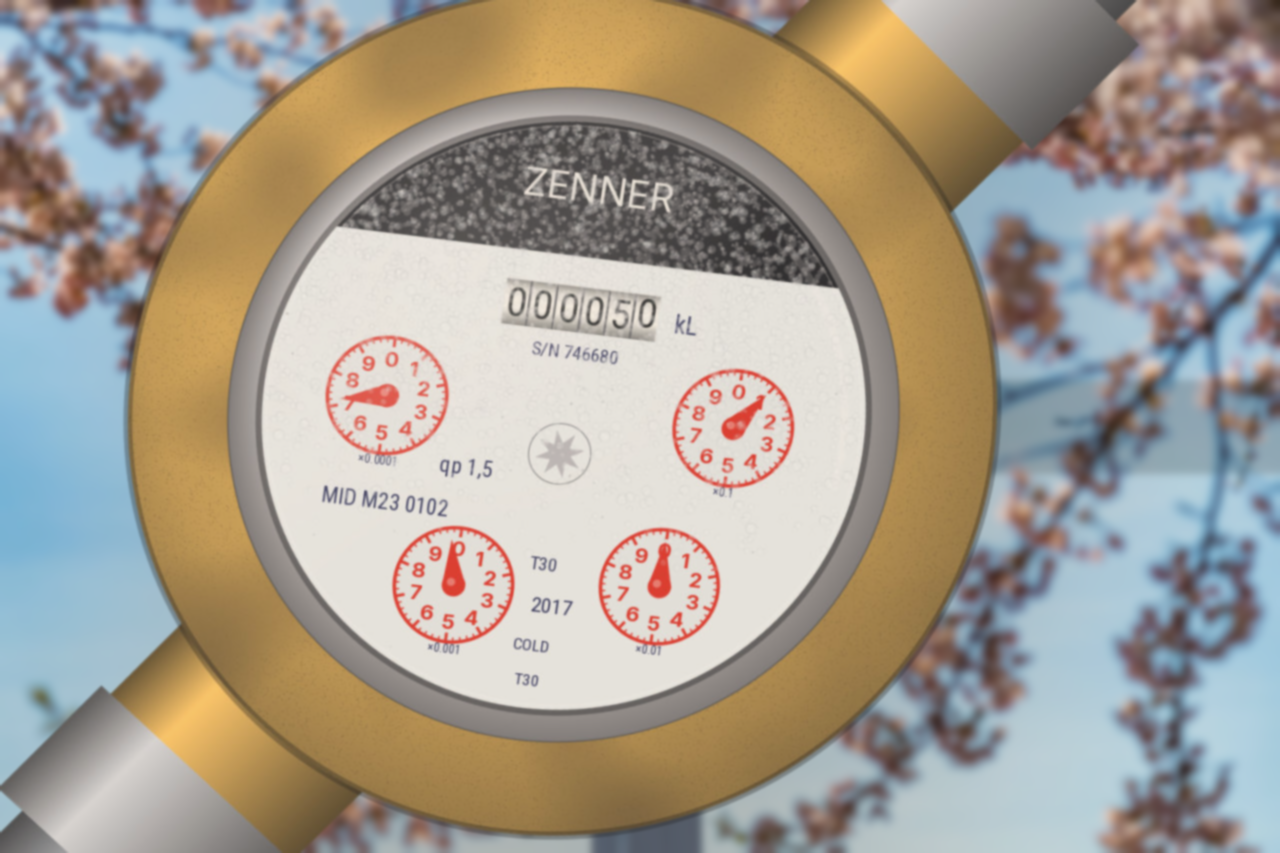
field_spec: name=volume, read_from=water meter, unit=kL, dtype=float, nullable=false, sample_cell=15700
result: 50.0997
